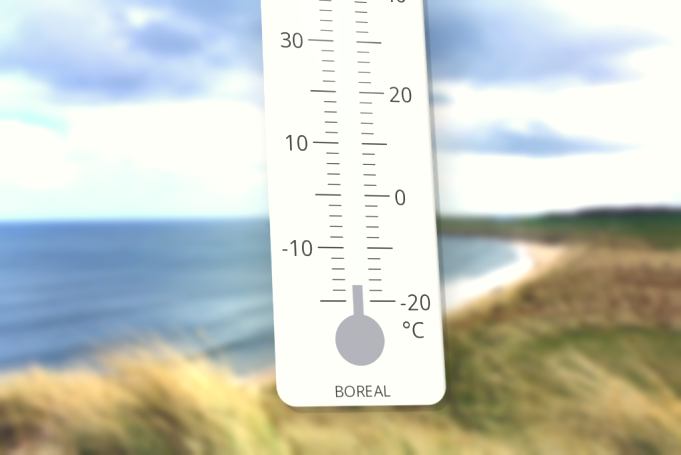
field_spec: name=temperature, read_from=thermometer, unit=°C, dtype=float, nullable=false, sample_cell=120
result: -17
